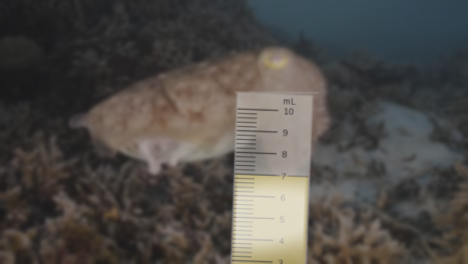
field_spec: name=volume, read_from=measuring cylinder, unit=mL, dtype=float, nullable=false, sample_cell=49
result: 7
